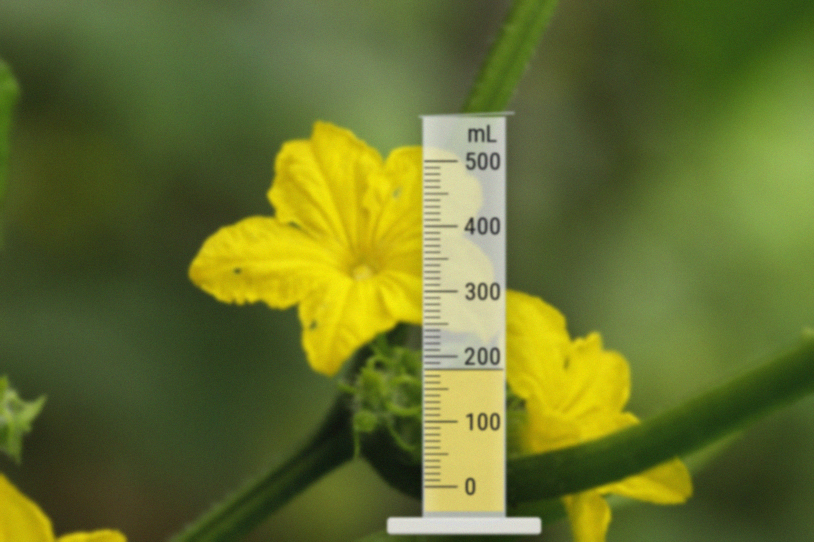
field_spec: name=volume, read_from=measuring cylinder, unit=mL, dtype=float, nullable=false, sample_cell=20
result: 180
